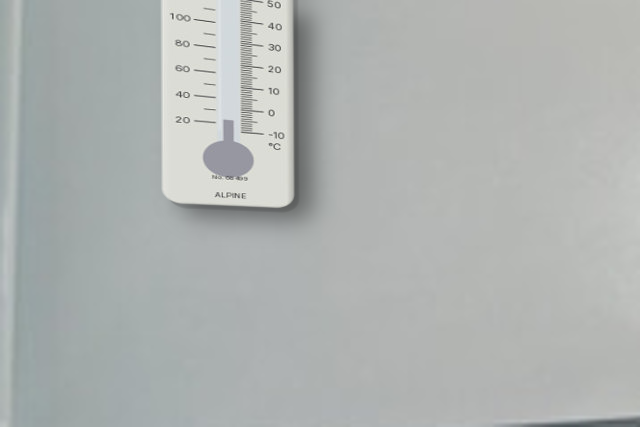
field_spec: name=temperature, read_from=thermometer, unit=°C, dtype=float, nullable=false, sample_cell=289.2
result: -5
